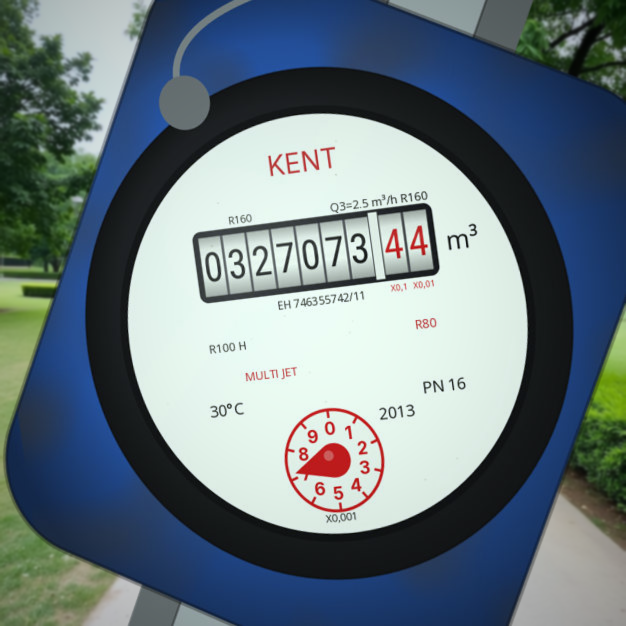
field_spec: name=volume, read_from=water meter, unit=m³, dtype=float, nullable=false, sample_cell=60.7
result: 327073.447
